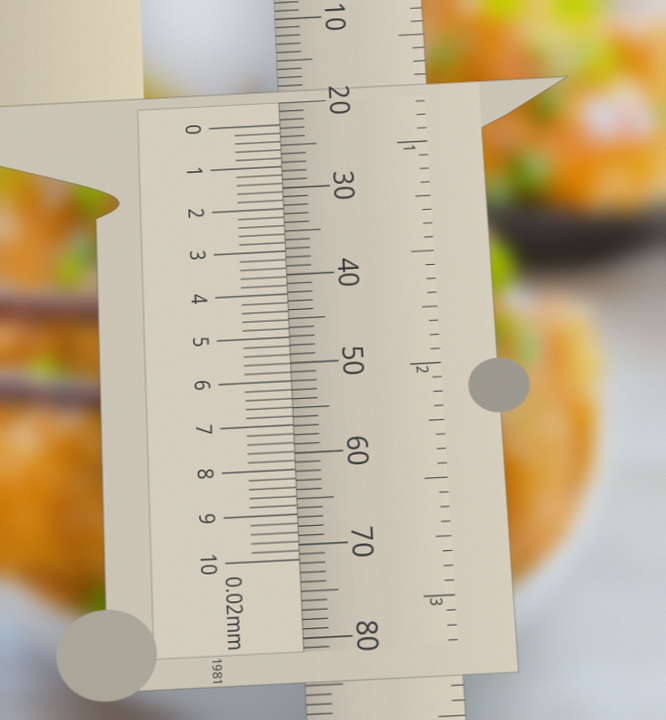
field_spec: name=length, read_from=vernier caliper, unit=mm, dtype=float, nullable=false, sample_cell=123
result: 22.6
